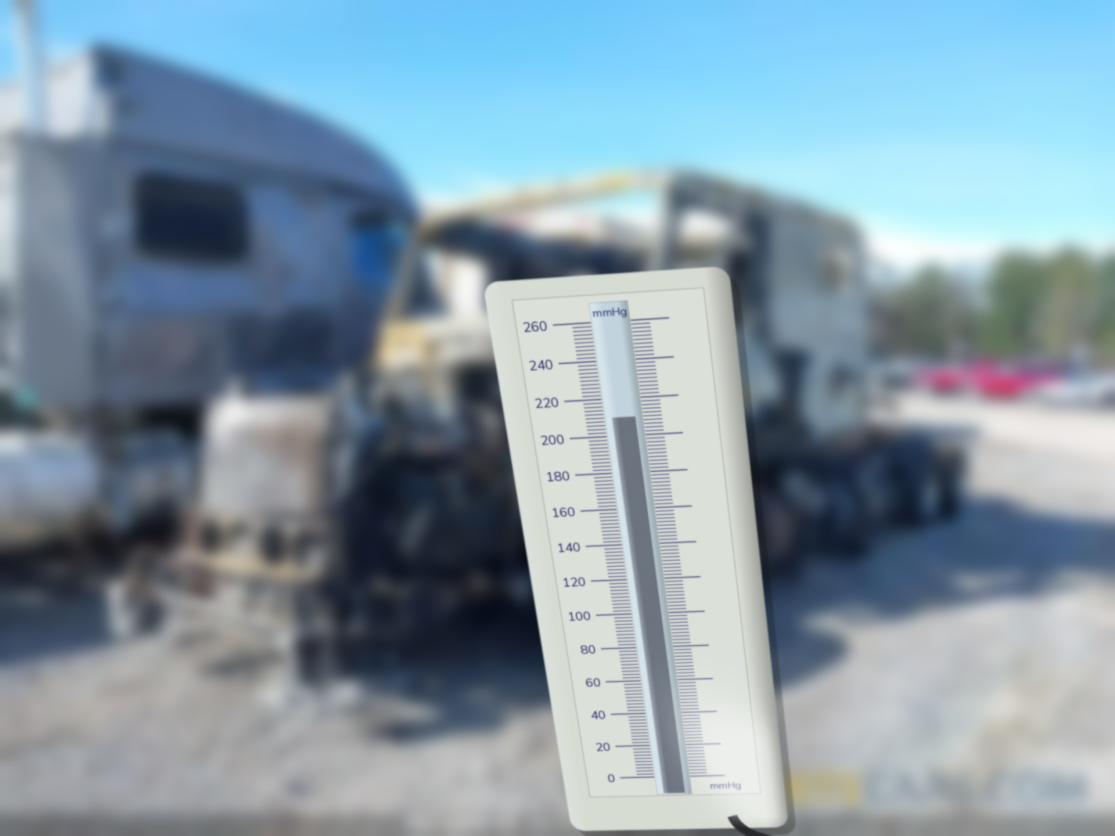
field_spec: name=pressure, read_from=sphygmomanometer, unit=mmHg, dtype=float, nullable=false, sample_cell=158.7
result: 210
